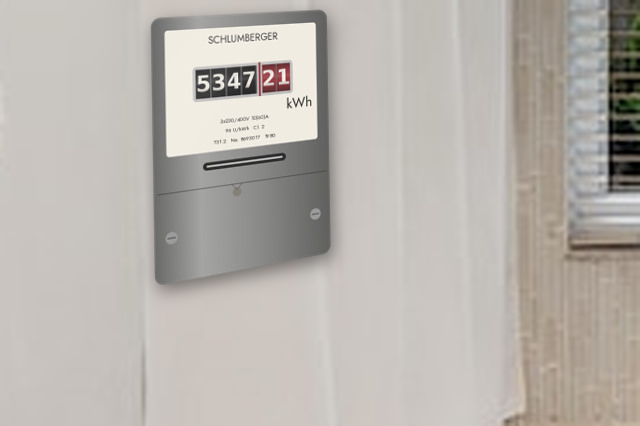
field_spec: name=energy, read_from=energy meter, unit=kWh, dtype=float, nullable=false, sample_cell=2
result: 5347.21
